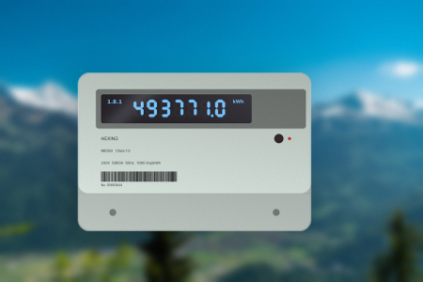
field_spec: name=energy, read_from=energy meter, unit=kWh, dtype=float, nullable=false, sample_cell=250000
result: 493771.0
